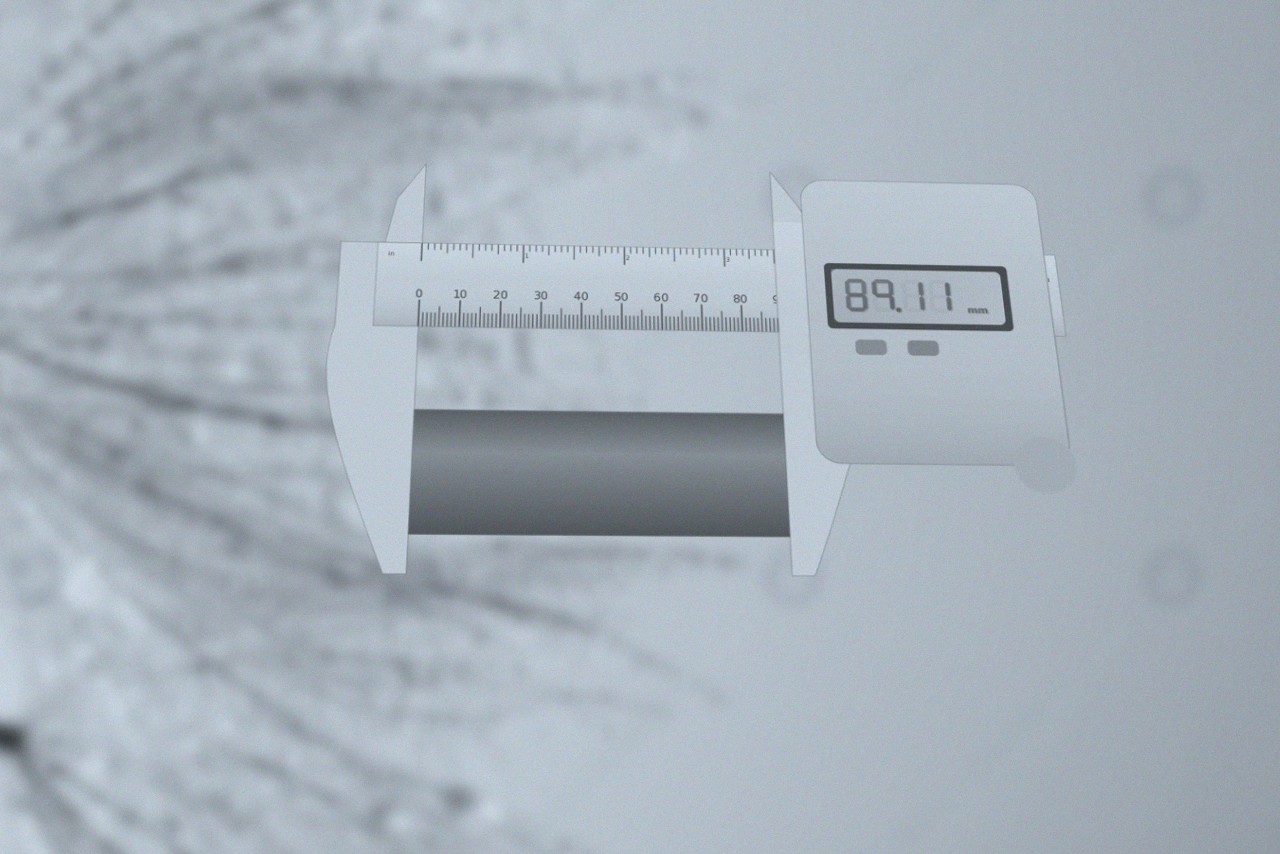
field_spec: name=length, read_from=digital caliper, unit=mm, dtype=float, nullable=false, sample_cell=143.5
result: 89.11
